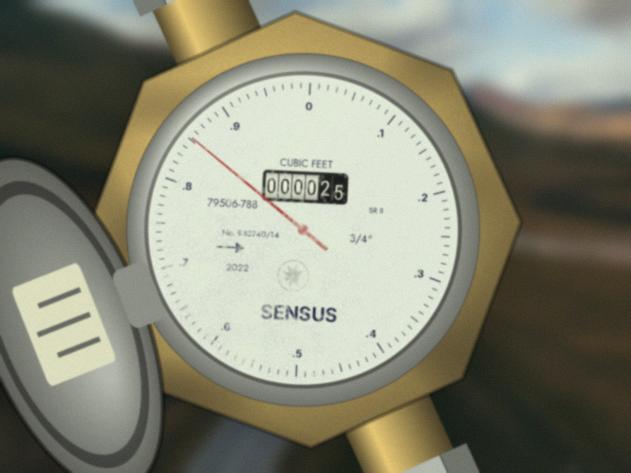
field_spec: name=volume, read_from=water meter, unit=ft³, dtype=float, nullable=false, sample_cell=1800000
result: 24.85
